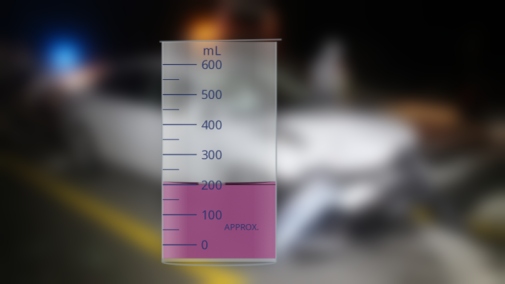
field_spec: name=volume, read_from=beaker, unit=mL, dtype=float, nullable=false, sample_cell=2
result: 200
